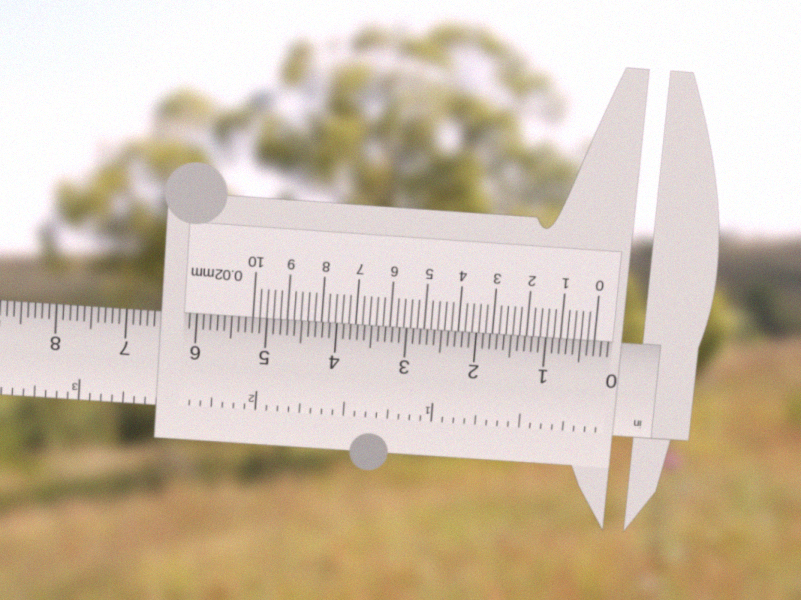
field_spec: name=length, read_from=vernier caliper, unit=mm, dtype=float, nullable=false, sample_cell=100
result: 3.0
